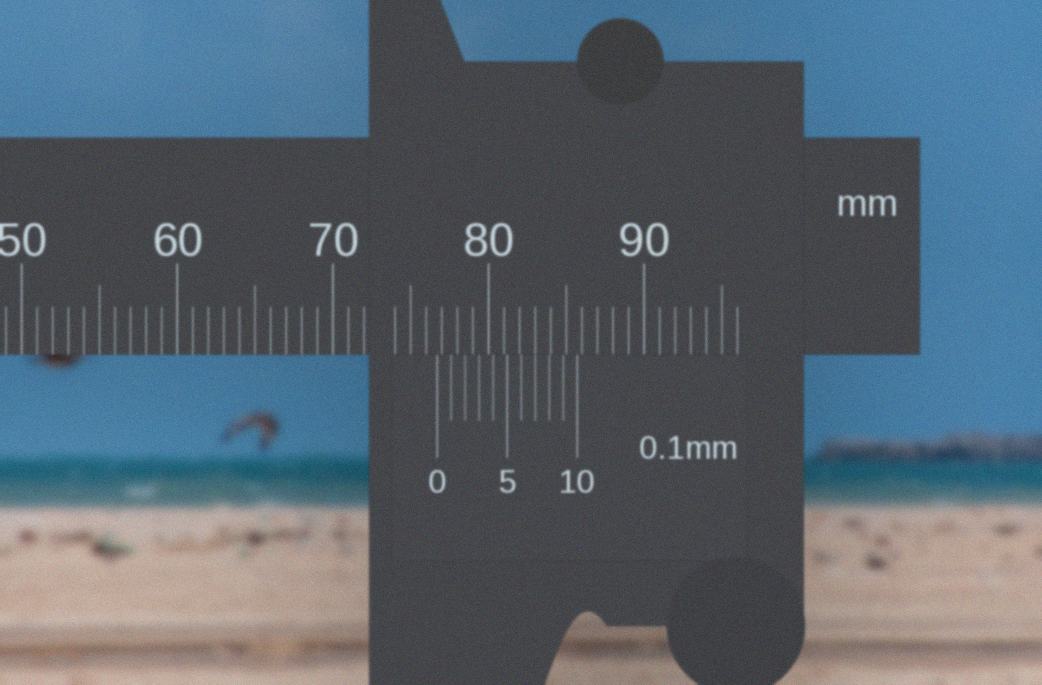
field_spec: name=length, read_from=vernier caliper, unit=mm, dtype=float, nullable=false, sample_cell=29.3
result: 76.7
